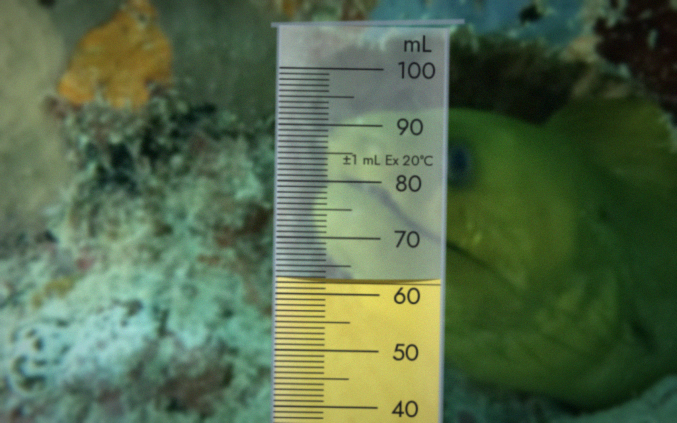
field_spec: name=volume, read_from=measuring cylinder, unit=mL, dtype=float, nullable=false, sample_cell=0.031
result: 62
